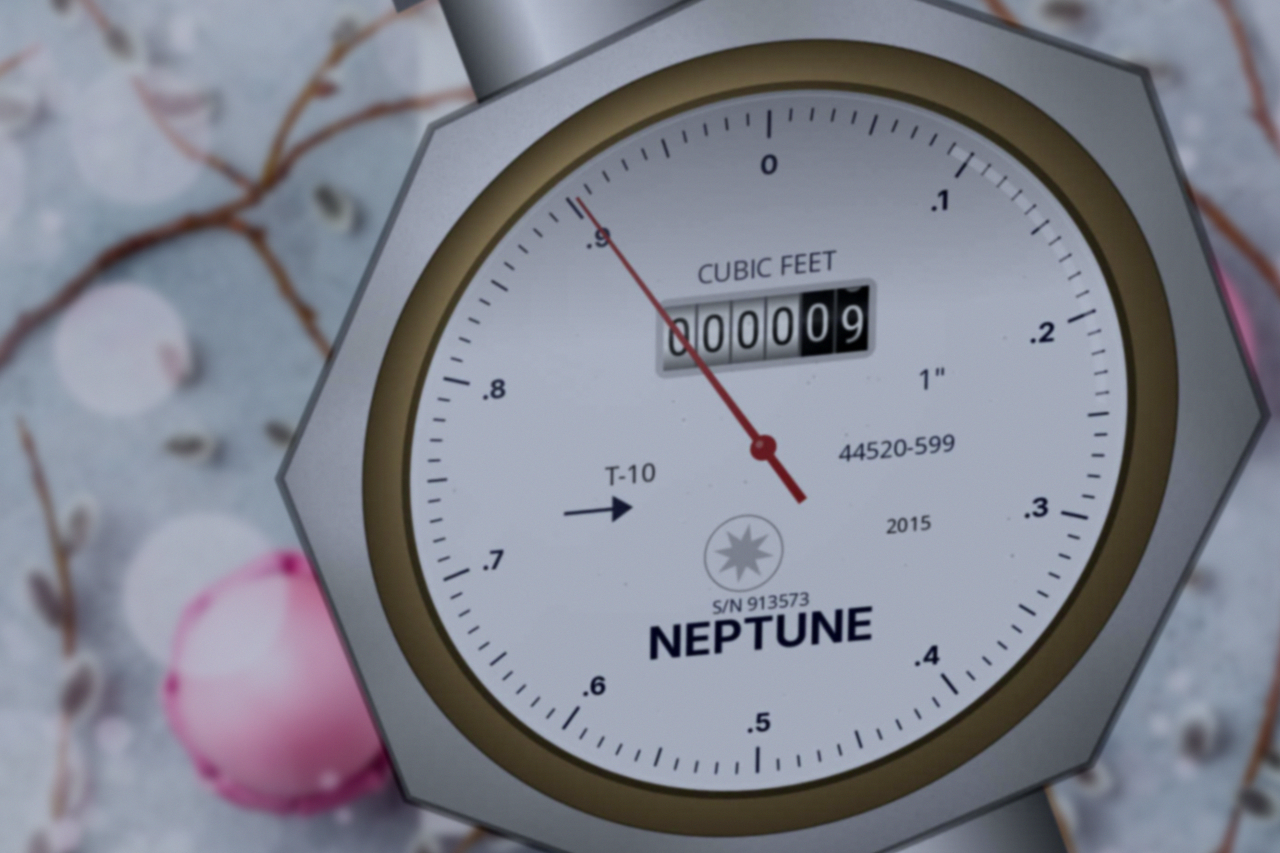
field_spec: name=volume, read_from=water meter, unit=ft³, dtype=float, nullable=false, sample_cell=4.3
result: 8.90
